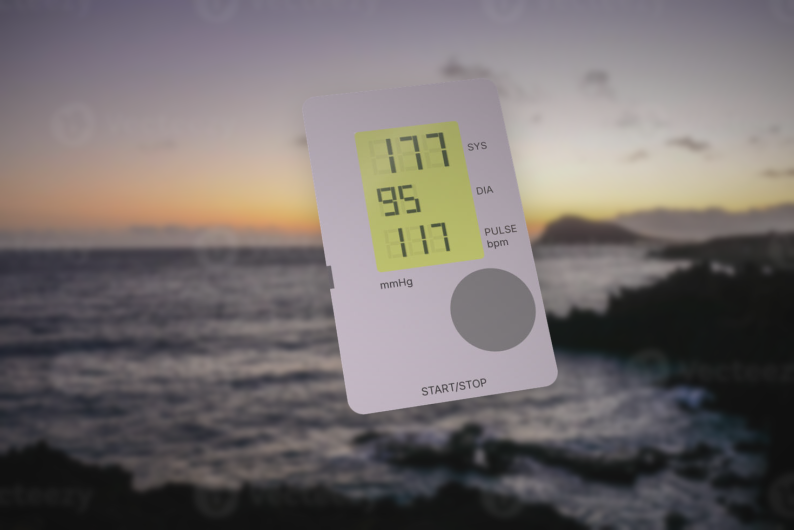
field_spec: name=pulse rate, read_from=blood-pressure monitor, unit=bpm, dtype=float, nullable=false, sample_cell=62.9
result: 117
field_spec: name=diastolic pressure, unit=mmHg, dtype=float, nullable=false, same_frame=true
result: 95
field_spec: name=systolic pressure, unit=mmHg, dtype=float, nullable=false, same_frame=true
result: 177
